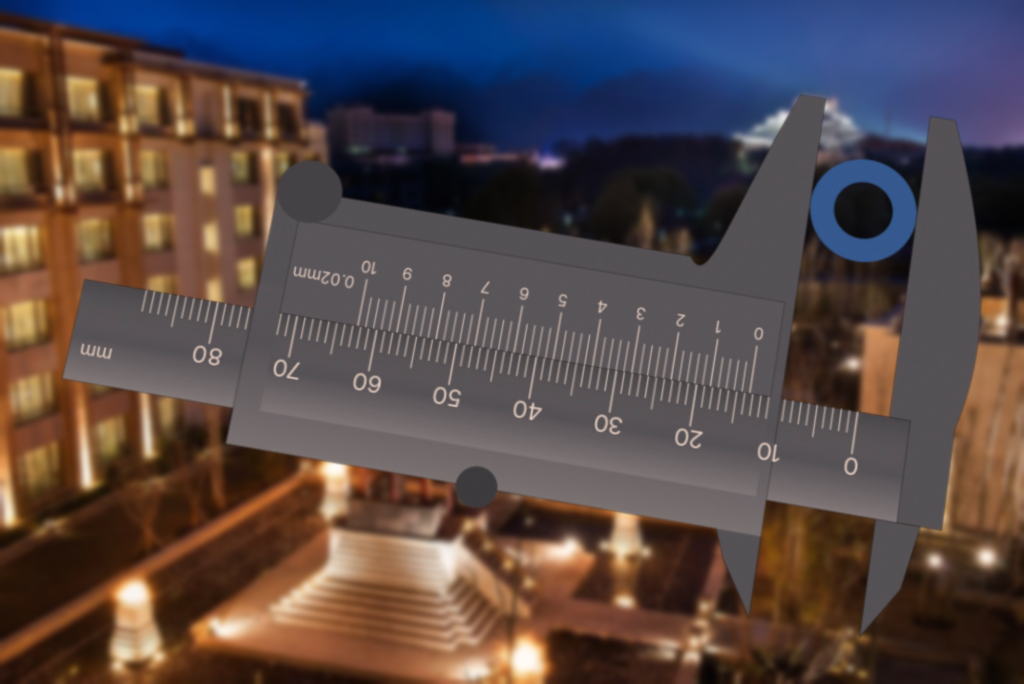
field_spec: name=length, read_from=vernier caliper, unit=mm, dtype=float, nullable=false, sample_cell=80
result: 13.4
